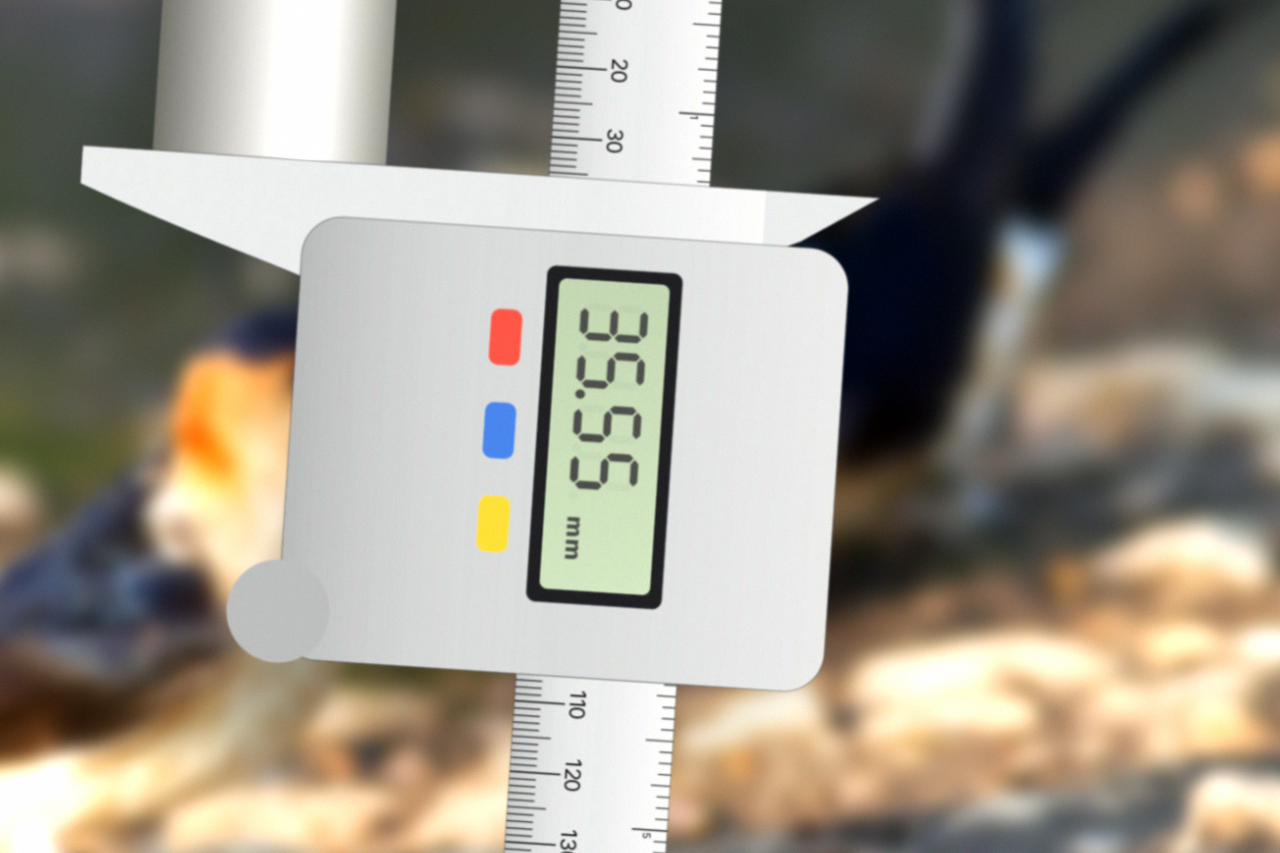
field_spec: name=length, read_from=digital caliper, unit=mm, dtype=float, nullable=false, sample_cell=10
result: 35.55
